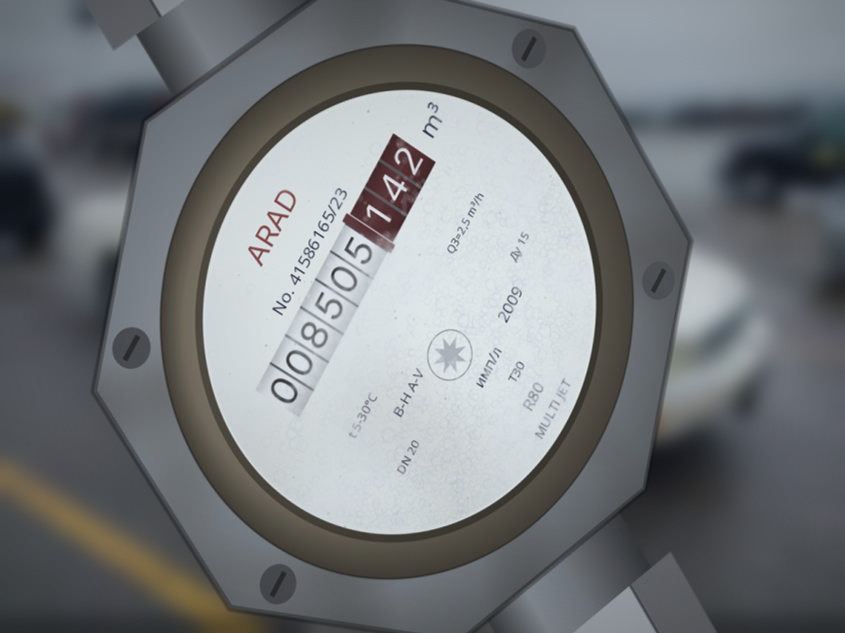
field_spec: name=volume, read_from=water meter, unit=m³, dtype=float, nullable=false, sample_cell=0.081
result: 8505.142
